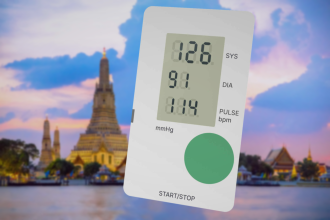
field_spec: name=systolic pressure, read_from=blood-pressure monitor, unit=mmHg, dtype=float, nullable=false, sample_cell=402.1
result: 126
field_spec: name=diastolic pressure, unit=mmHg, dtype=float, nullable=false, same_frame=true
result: 91
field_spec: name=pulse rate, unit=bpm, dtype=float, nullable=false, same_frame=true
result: 114
